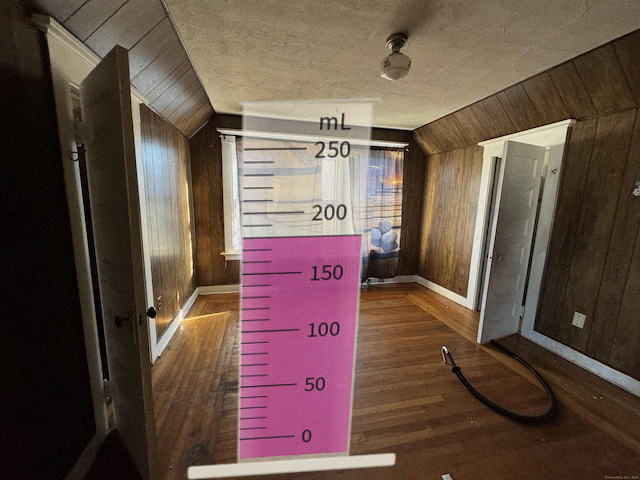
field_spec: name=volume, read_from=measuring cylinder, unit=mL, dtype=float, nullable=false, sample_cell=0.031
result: 180
